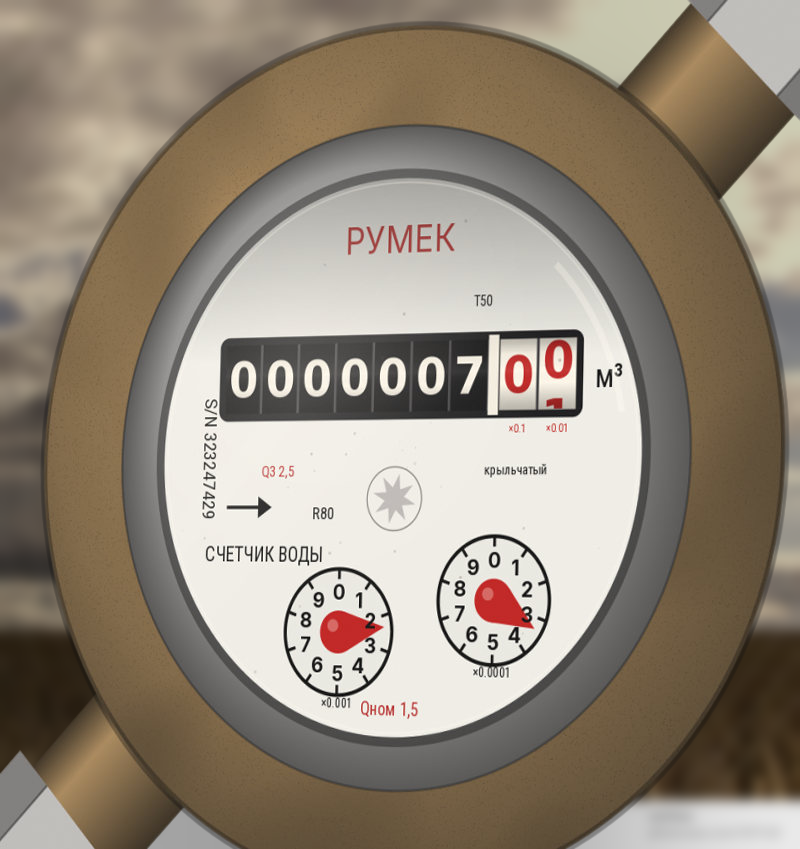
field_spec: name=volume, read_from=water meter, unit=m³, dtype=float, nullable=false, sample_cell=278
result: 7.0023
